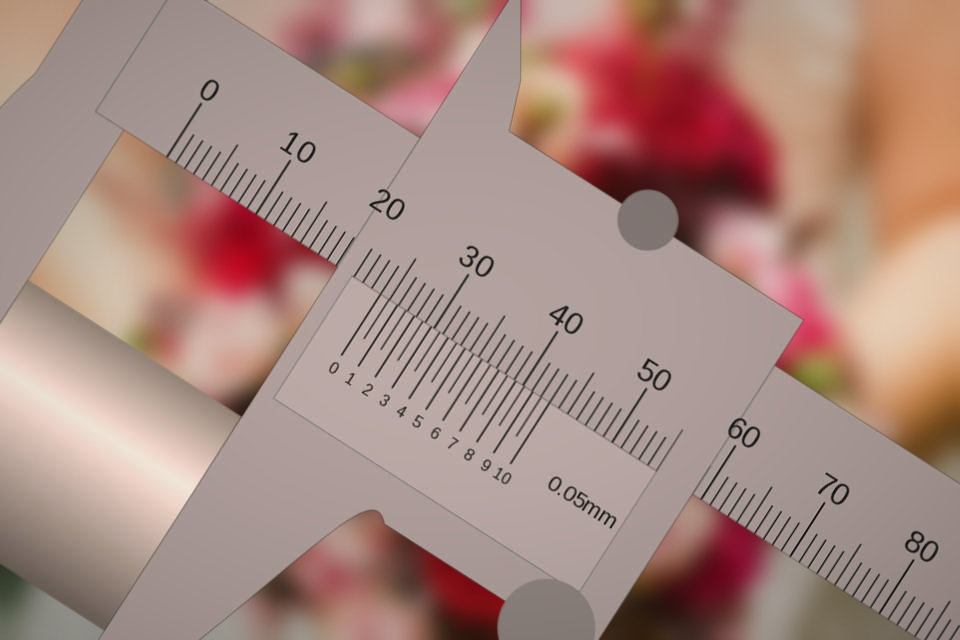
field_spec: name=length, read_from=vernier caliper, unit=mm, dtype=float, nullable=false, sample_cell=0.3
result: 24.0
